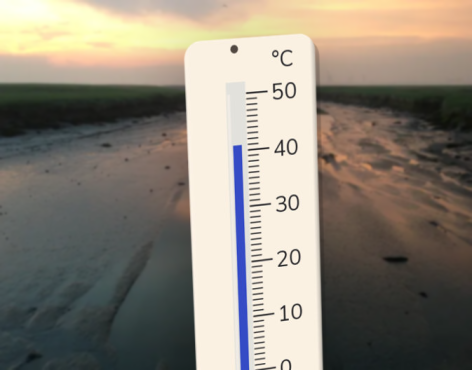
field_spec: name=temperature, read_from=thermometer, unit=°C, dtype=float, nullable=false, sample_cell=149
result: 41
